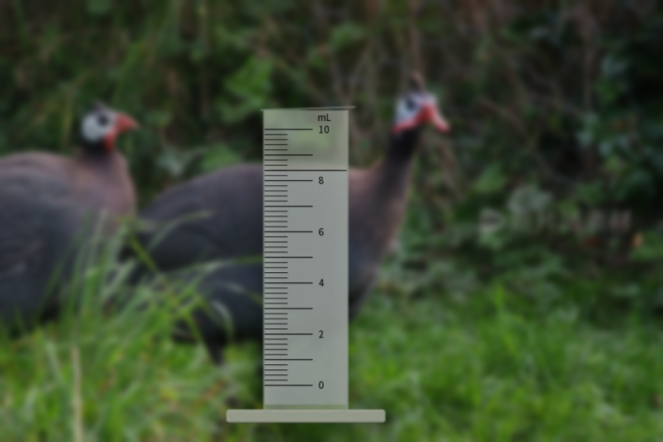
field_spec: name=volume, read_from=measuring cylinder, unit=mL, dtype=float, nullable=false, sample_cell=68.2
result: 8.4
